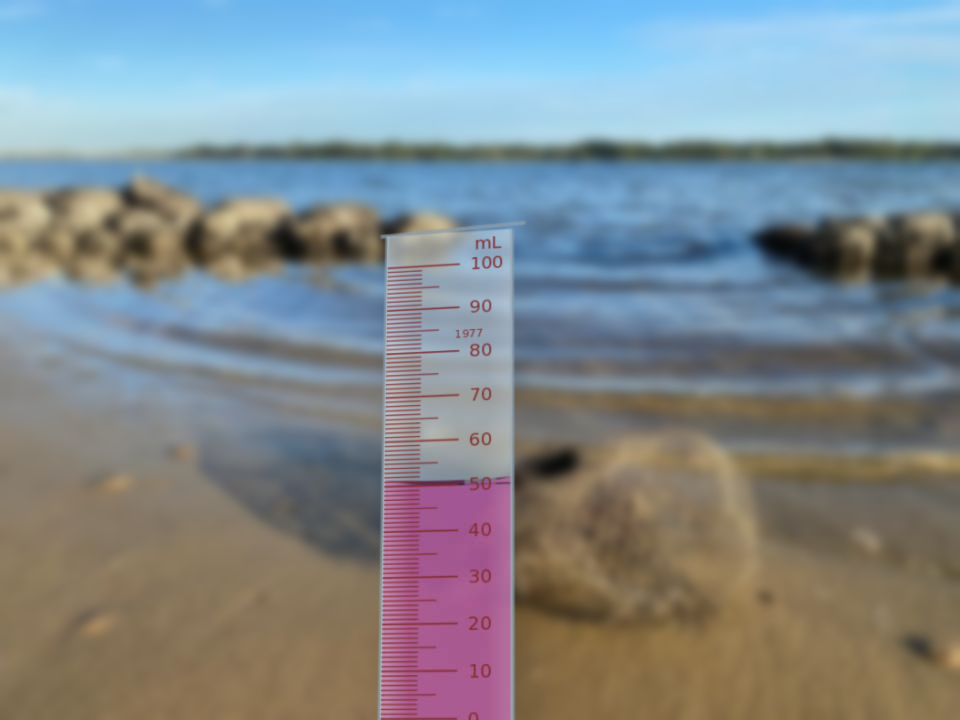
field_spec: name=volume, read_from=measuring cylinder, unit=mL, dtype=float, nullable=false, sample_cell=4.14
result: 50
